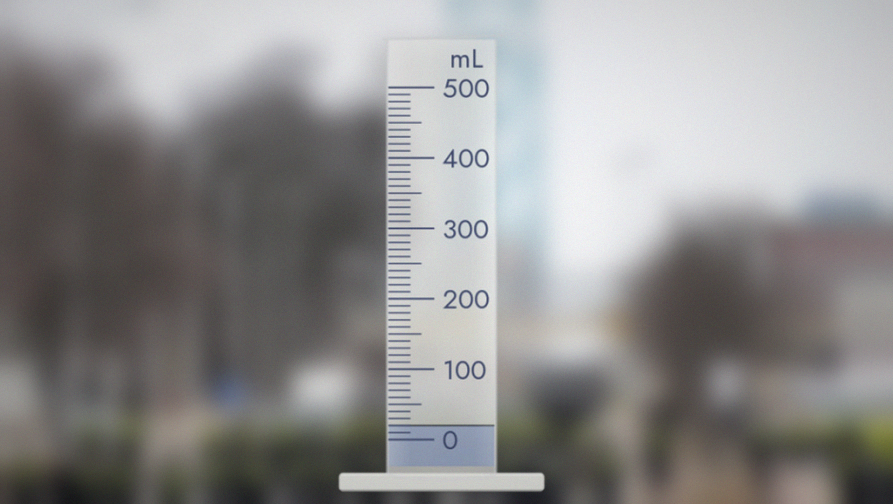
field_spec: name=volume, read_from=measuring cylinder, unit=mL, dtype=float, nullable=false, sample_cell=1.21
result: 20
